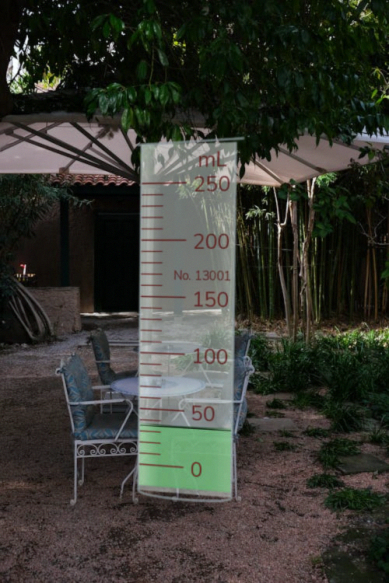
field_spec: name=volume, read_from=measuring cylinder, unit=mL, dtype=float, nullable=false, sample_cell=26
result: 35
